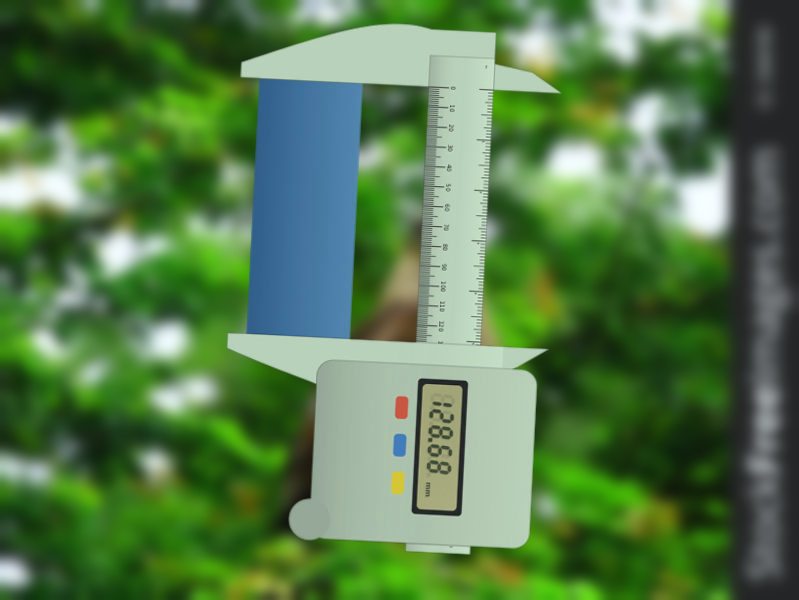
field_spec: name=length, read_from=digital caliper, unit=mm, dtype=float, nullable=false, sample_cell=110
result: 128.68
